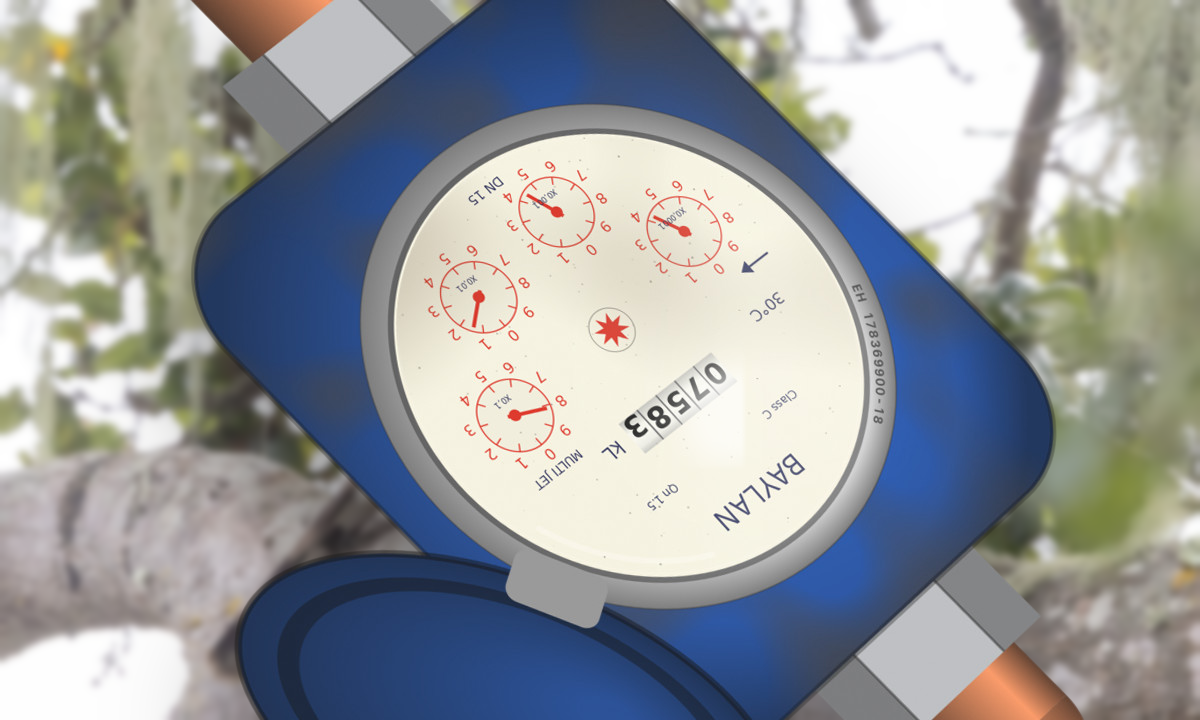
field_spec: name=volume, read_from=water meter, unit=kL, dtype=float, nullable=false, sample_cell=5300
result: 7582.8144
